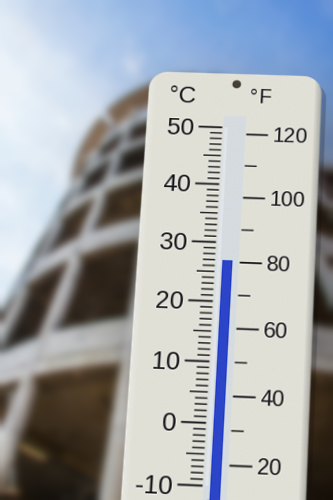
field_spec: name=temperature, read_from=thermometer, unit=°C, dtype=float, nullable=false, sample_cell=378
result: 27
